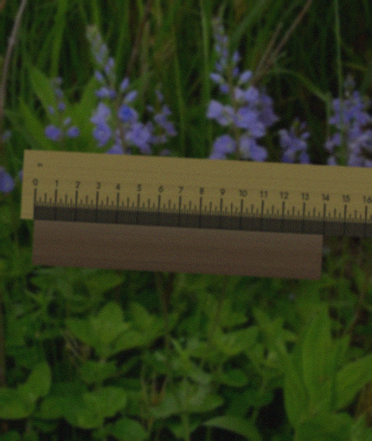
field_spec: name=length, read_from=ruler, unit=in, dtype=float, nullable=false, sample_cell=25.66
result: 14
